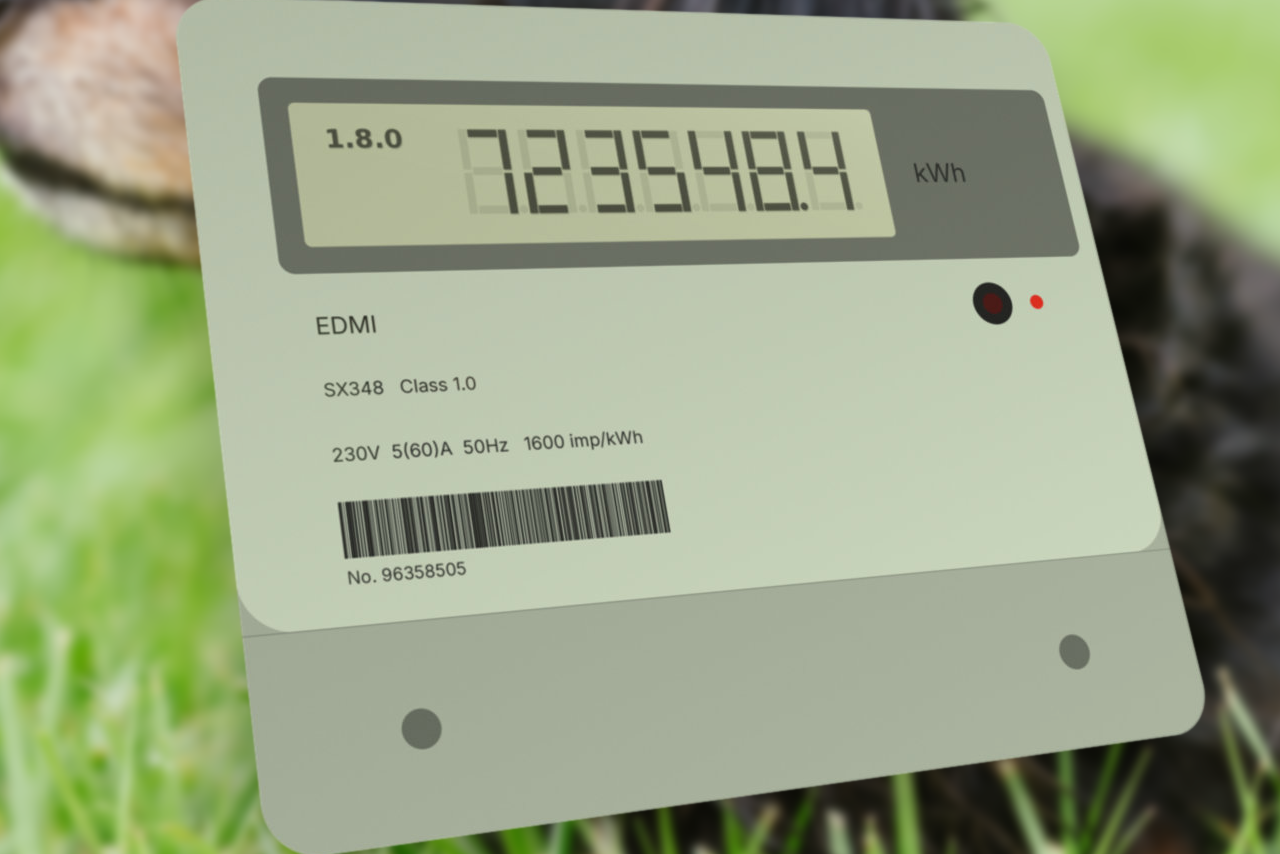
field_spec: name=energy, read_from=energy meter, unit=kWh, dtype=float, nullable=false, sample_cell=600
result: 723548.4
